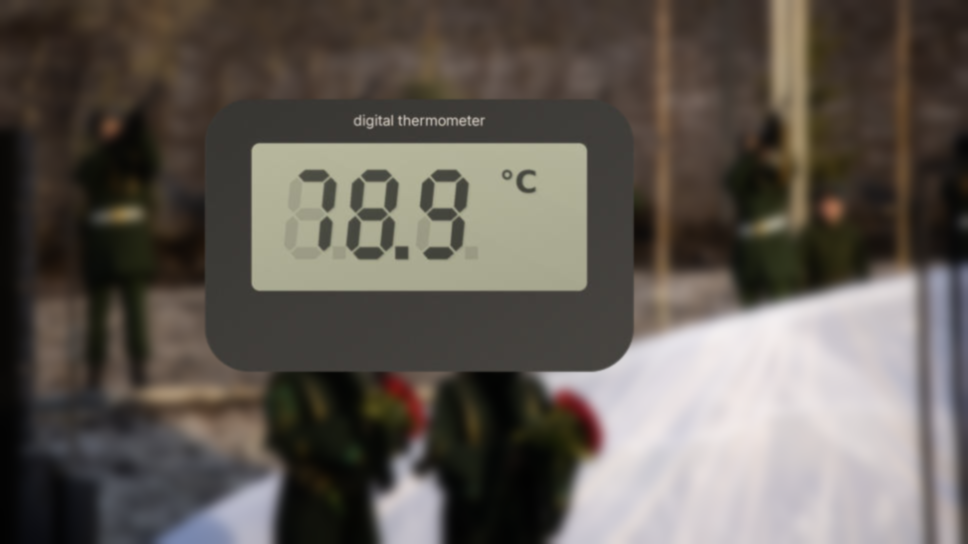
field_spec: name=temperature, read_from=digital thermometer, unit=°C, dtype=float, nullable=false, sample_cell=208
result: 78.9
